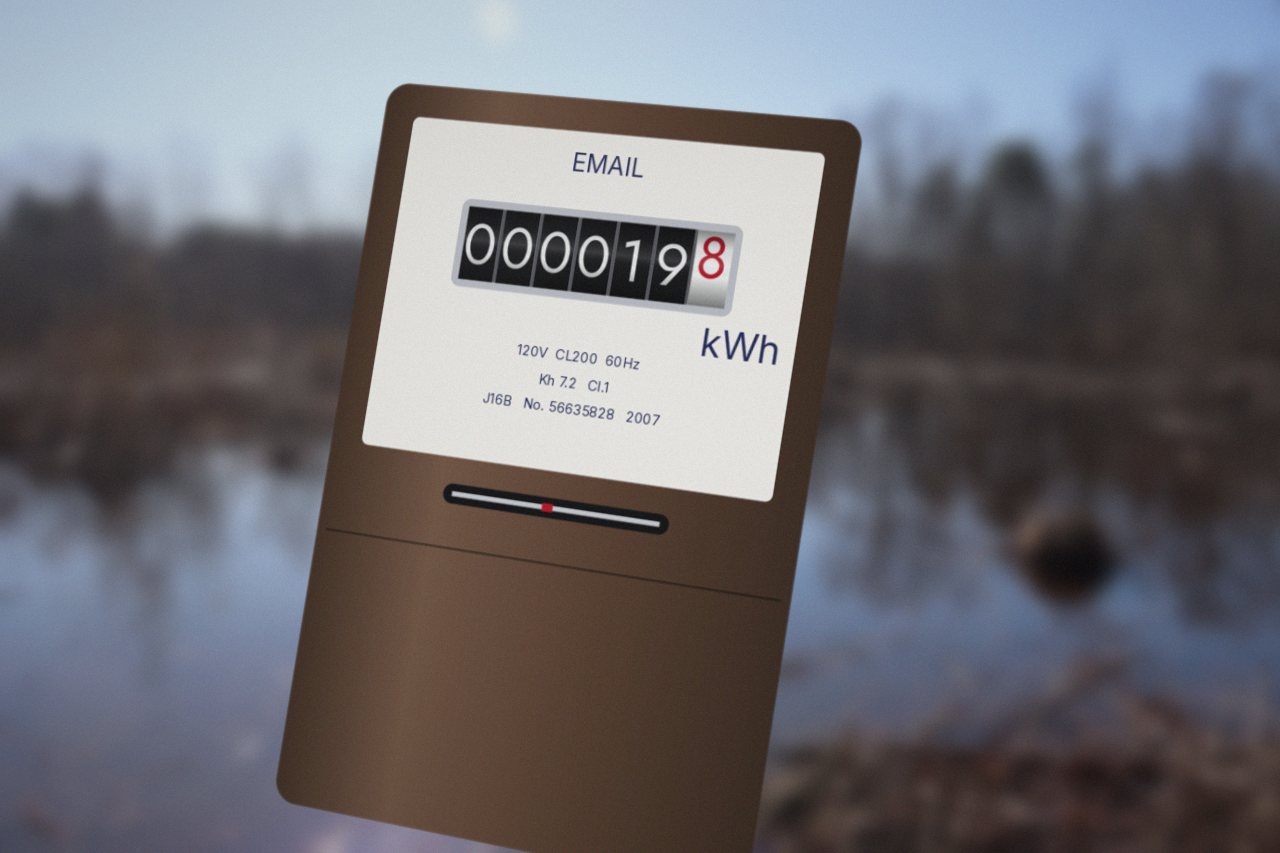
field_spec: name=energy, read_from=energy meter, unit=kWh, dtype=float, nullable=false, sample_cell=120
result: 19.8
